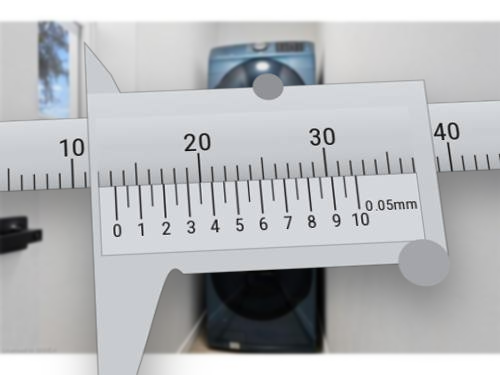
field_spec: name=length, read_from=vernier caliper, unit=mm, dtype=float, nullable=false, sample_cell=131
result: 13.3
